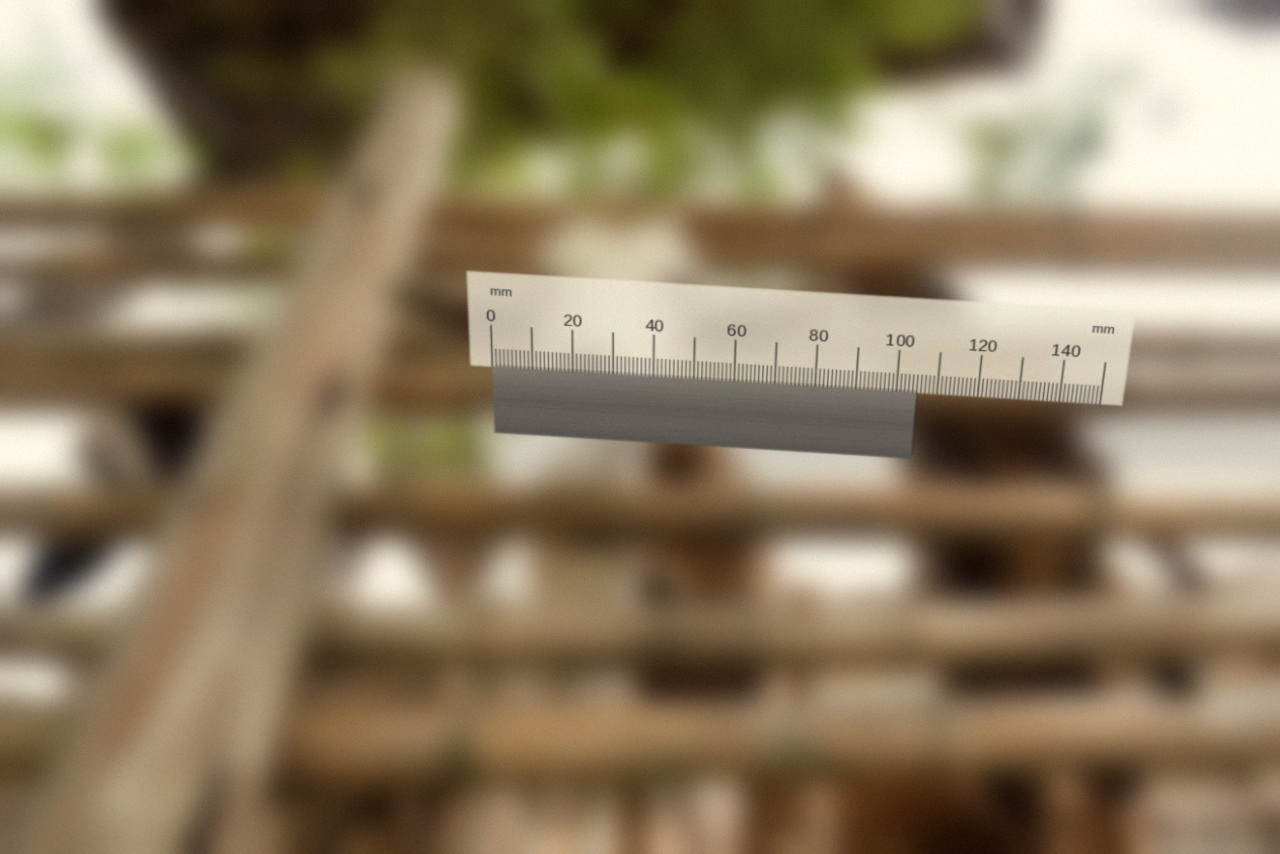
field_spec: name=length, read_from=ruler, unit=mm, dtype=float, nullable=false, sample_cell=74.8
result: 105
